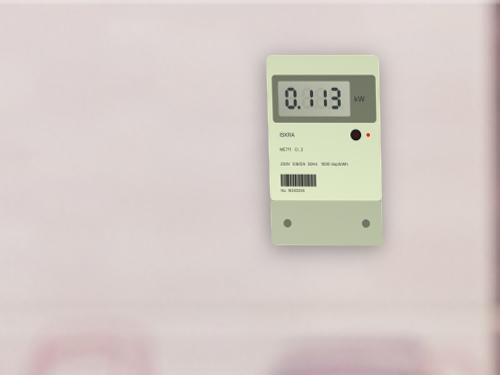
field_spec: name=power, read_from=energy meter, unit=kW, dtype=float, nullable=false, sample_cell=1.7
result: 0.113
